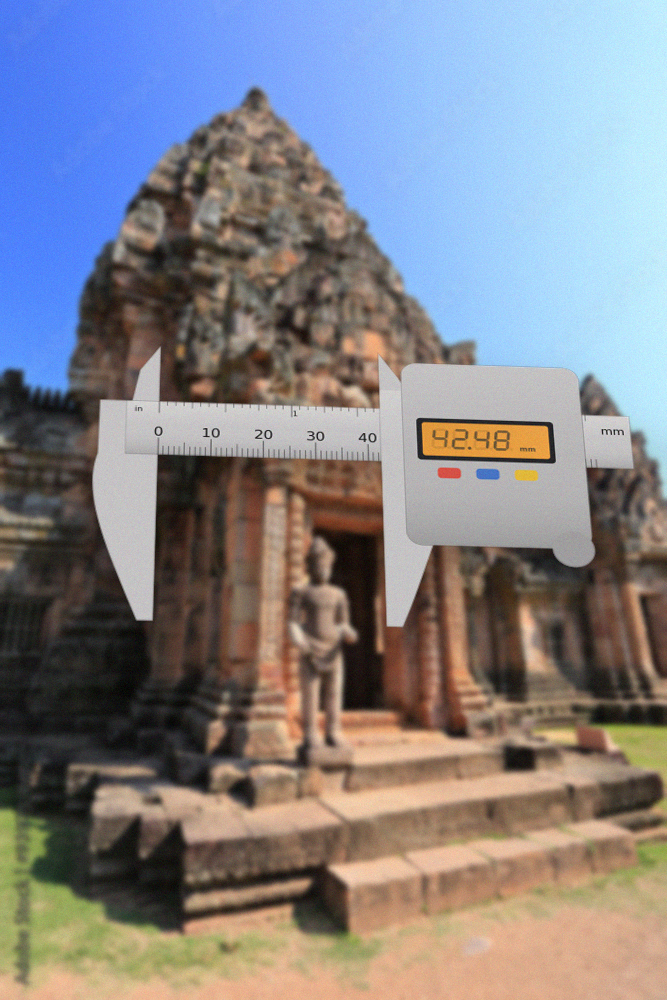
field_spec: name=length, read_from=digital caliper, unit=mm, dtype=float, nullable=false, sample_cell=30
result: 42.48
